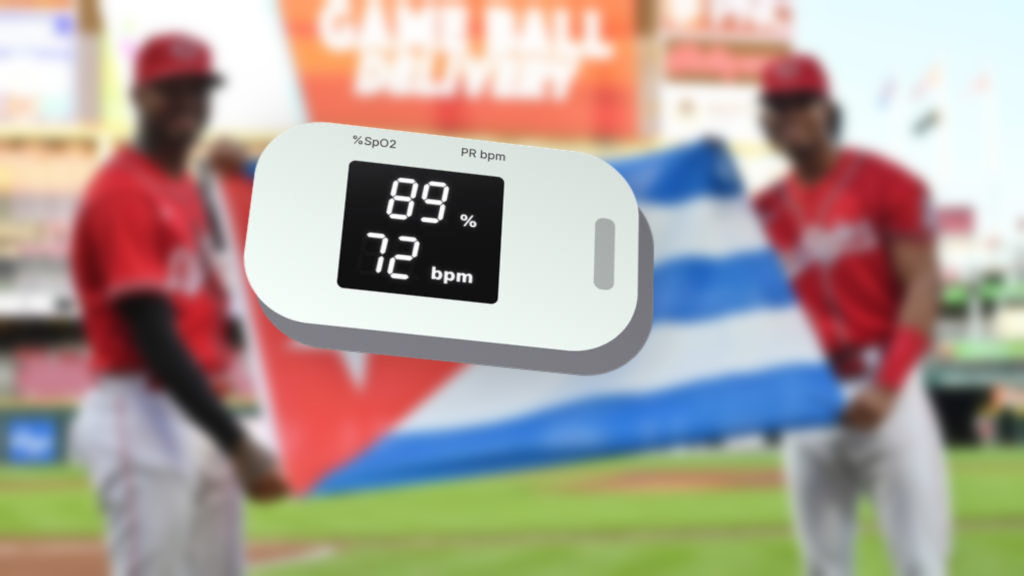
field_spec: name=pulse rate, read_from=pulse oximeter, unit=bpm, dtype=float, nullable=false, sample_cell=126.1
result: 72
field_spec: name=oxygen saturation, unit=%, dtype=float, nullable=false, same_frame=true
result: 89
